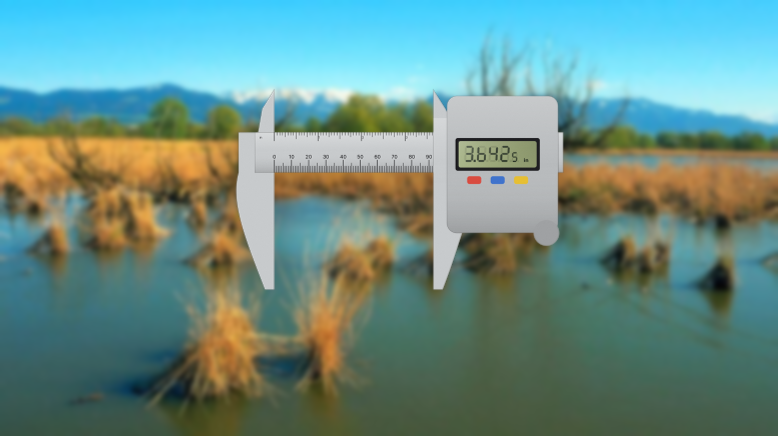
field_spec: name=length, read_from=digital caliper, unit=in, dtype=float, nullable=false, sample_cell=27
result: 3.6425
